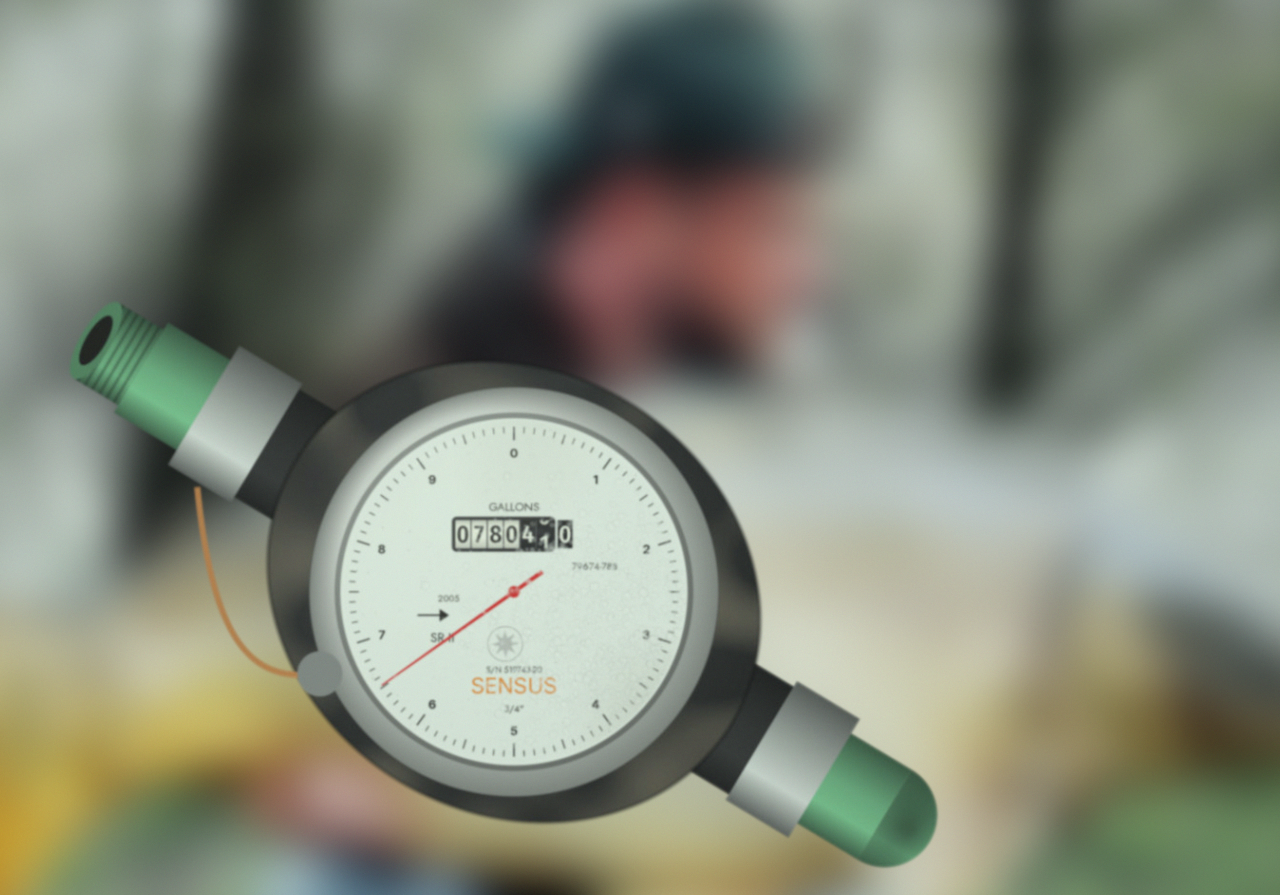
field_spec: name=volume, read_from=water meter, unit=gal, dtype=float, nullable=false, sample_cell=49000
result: 780406.5
